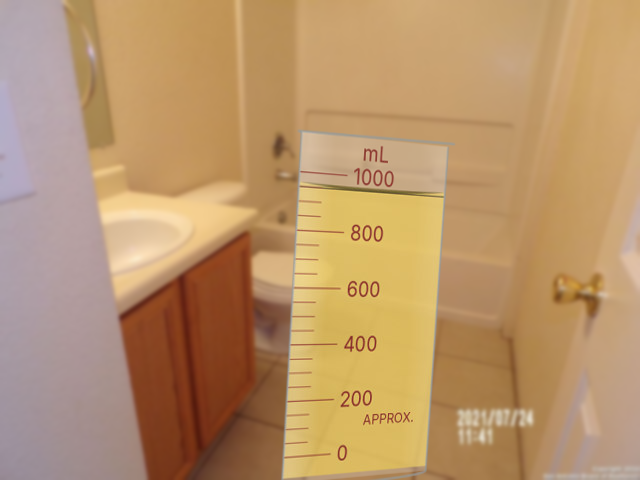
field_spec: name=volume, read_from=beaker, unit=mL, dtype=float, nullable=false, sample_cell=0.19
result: 950
